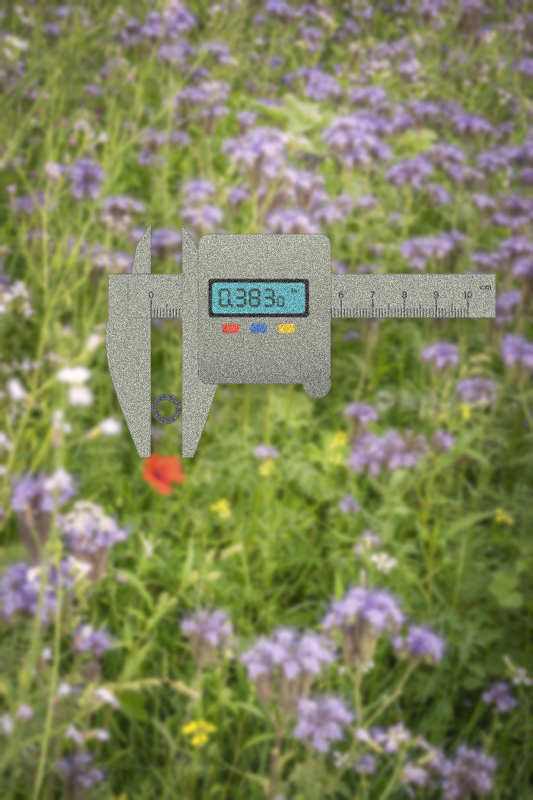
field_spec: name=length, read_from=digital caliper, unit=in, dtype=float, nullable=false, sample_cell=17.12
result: 0.3830
